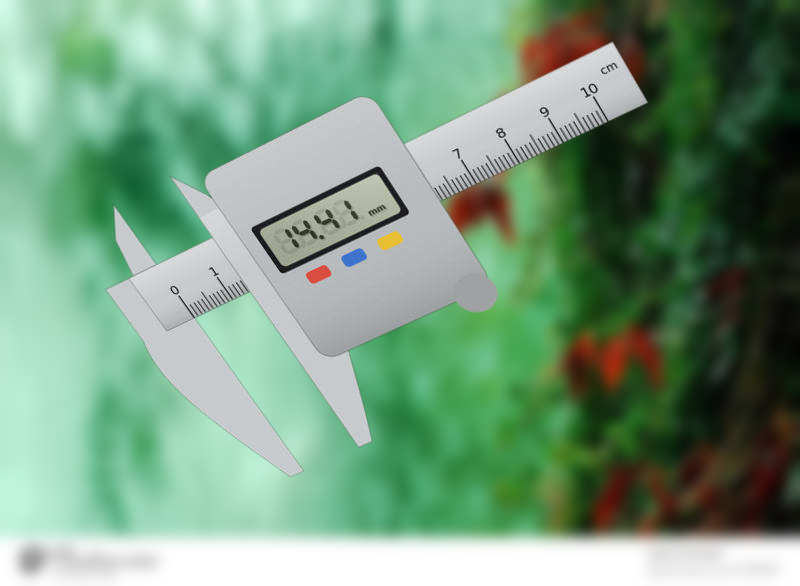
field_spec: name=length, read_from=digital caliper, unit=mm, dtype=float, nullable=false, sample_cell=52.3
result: 14.41
